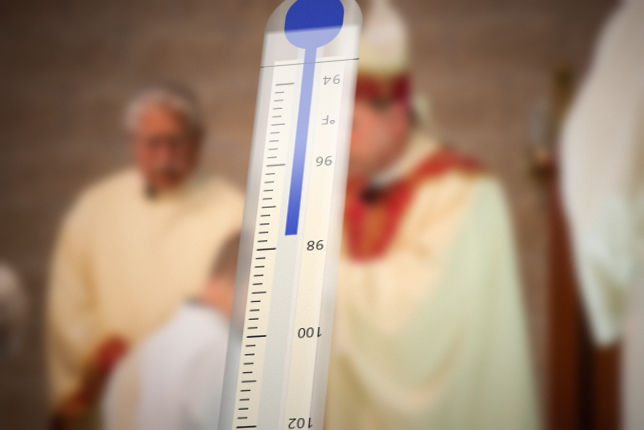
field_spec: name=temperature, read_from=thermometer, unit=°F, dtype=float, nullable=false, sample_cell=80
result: 97.7
